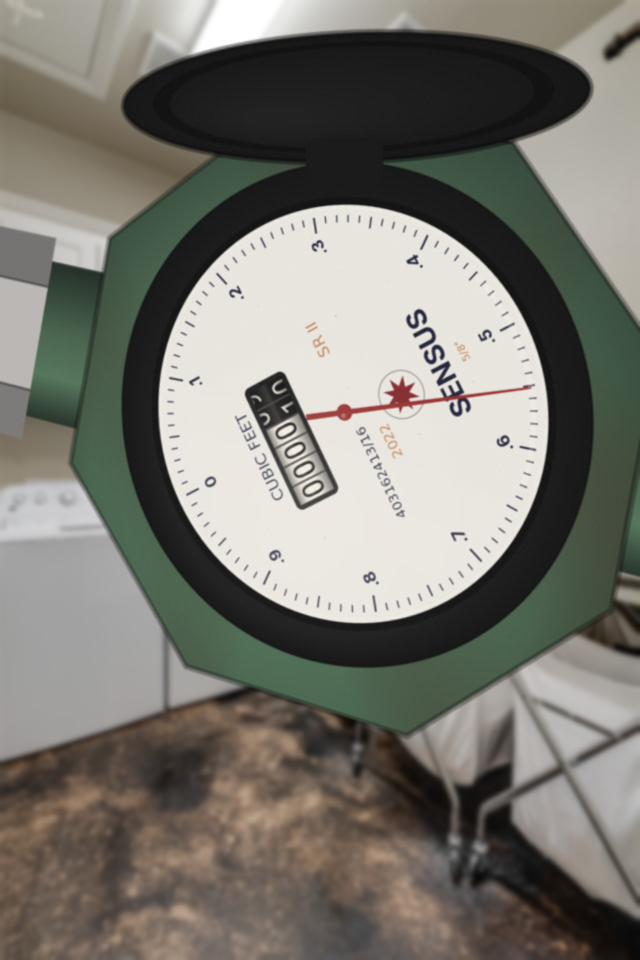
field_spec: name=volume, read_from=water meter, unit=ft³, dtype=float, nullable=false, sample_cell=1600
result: 9.55
